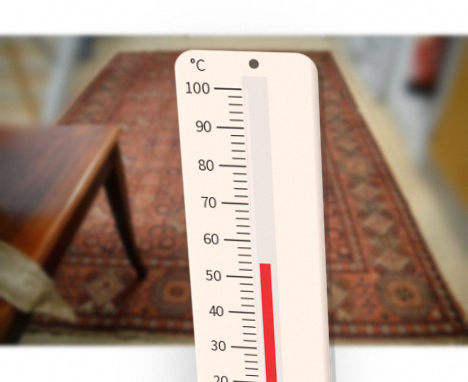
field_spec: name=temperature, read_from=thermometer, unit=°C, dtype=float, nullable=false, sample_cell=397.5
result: 54
